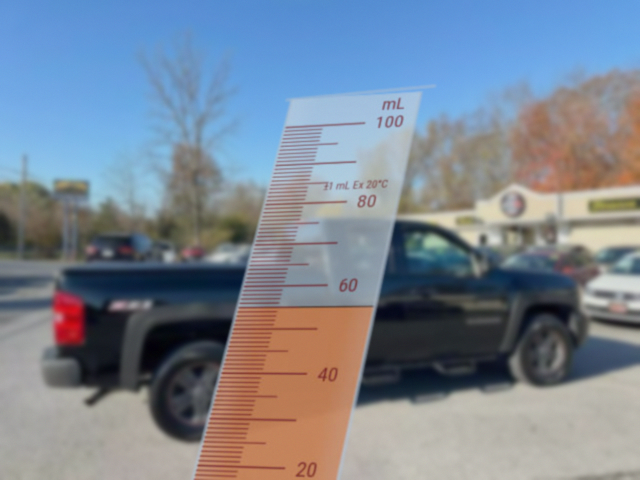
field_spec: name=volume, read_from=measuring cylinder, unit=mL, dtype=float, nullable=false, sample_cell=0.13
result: 55
